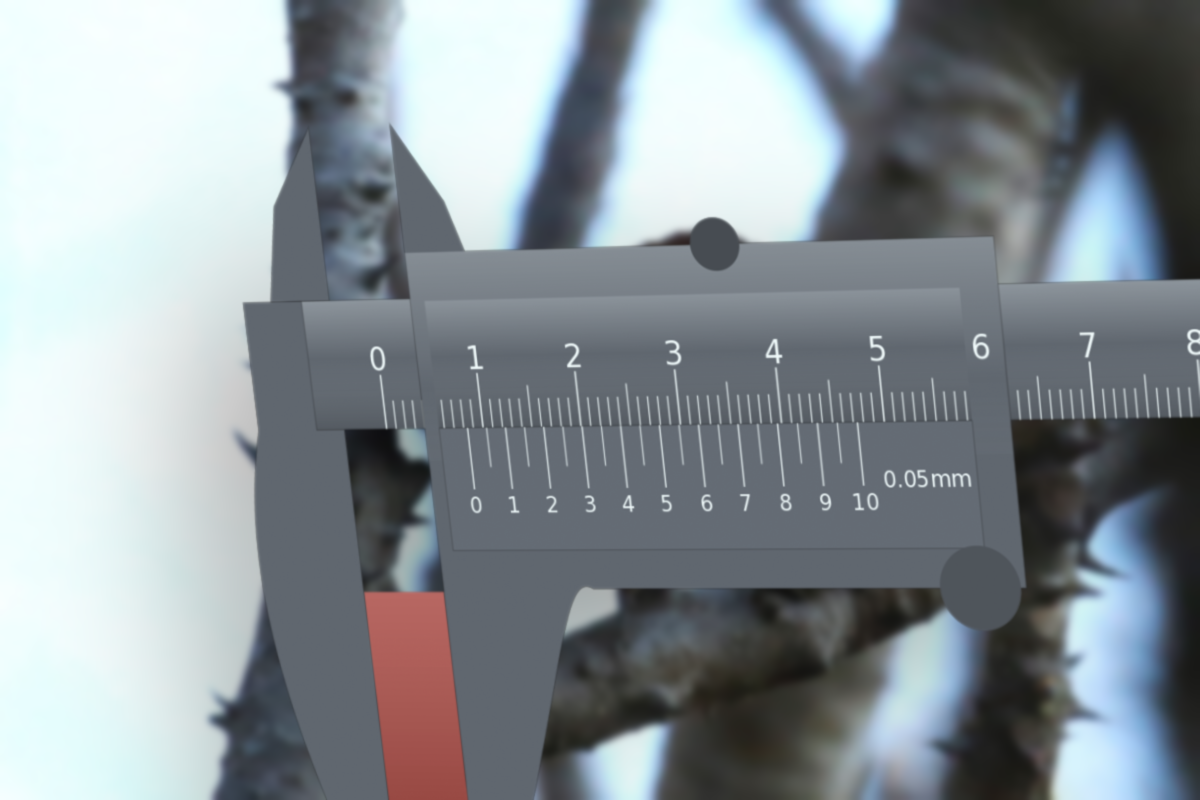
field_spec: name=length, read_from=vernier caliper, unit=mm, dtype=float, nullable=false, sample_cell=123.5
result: 8.4
